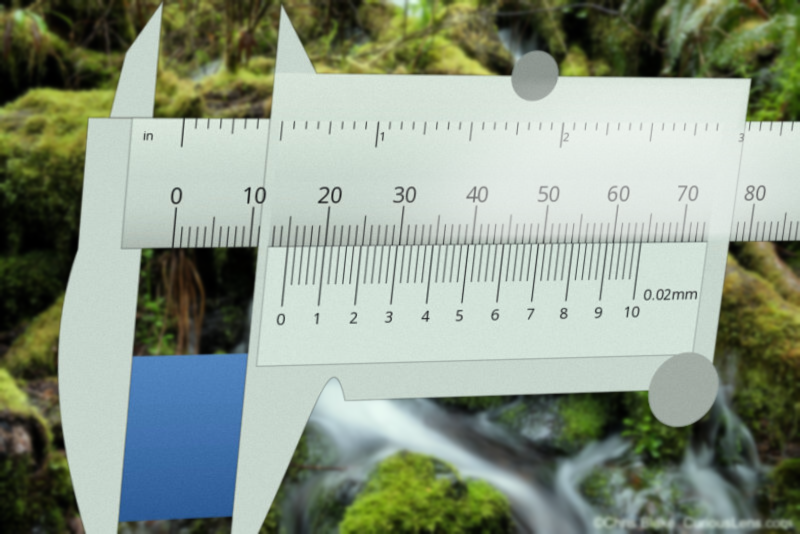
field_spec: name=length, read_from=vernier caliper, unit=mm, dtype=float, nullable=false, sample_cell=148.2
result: 15.0
